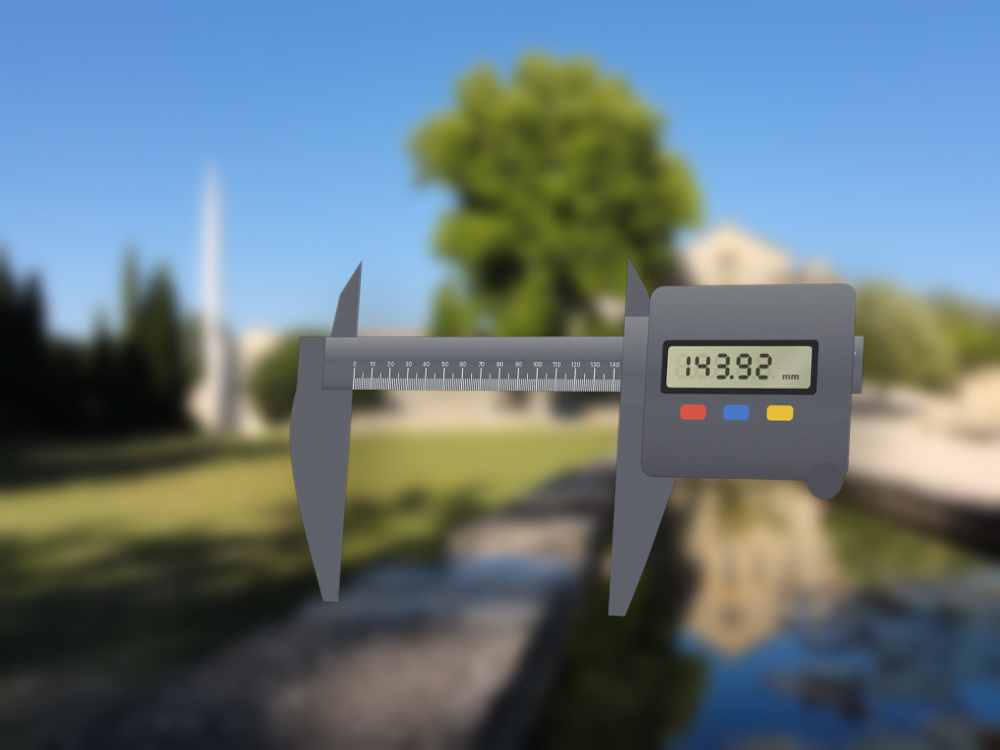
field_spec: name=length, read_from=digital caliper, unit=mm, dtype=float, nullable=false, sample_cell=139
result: 143.92
